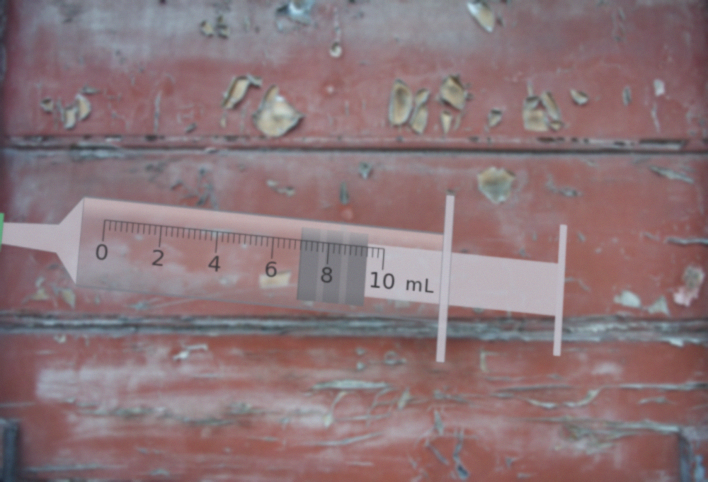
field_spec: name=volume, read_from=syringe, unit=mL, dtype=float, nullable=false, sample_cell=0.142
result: 7
